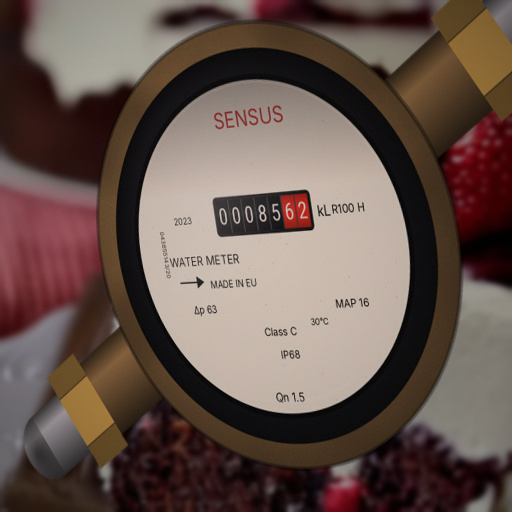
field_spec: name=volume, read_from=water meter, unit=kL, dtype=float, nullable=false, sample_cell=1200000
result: 85.62
